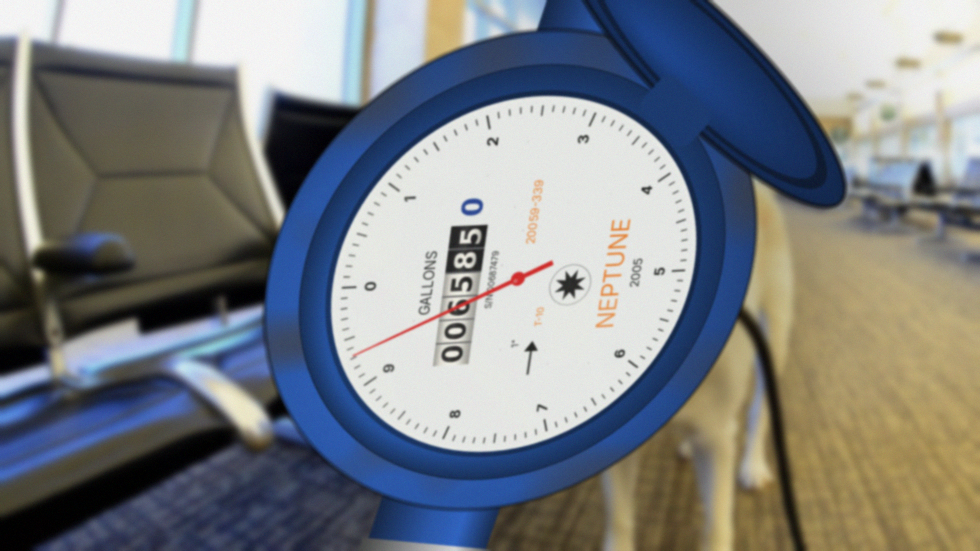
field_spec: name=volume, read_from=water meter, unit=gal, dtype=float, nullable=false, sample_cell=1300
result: 65849.3
